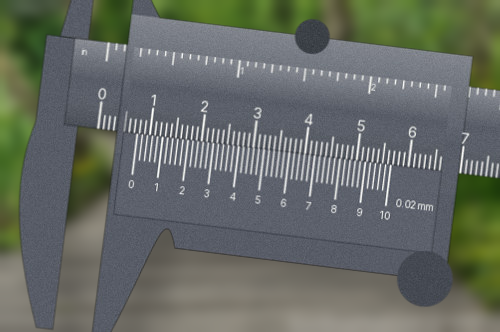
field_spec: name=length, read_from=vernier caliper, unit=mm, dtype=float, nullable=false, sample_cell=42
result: 7.6
